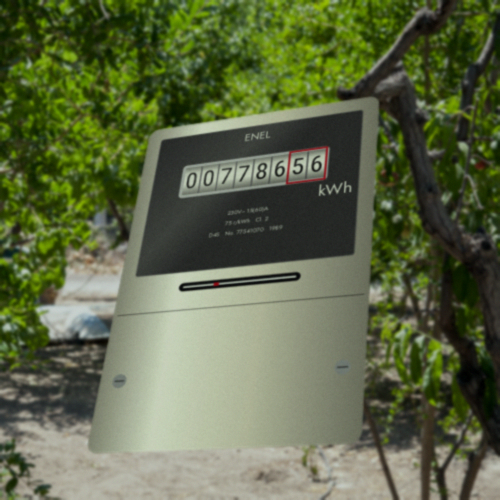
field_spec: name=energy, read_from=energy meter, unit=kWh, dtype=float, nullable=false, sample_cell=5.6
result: 7786.56
